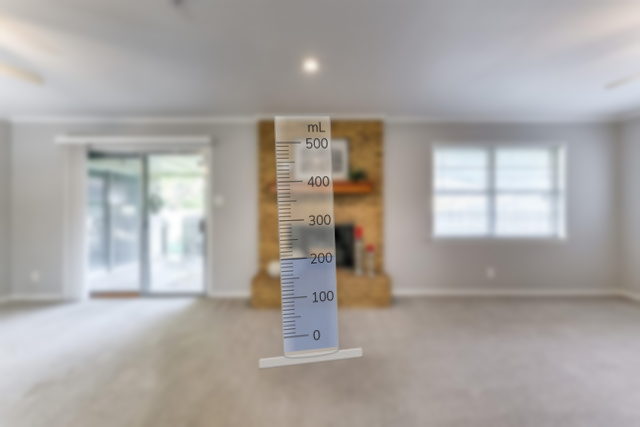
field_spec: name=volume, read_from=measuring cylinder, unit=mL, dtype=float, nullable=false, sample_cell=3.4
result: 200
